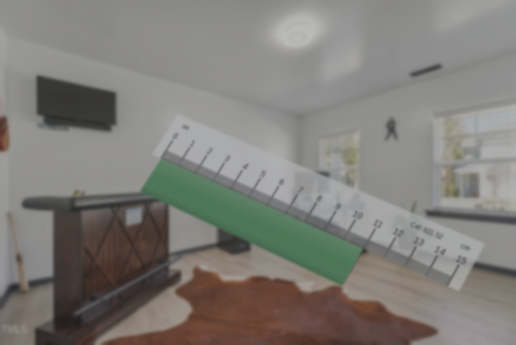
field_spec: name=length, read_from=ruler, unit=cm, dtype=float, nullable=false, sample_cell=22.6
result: 11
